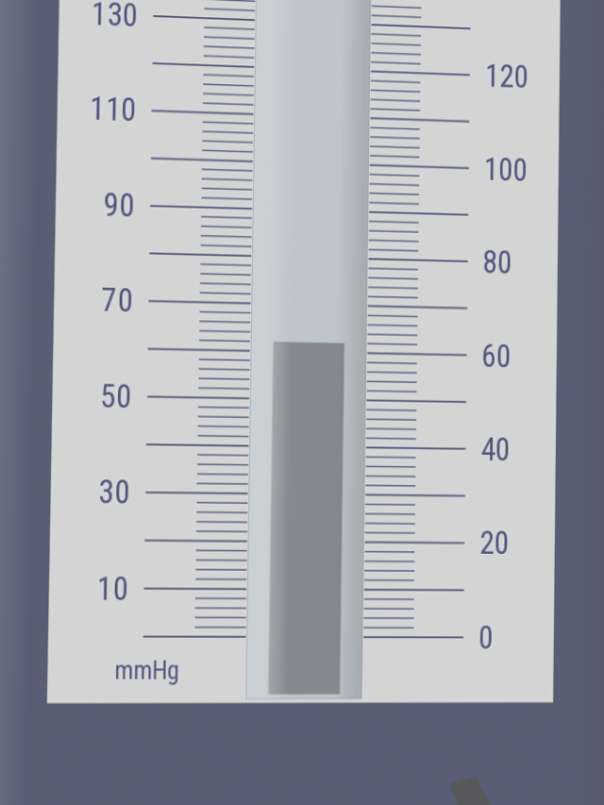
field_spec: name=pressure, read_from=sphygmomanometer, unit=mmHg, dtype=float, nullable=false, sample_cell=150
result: 62
